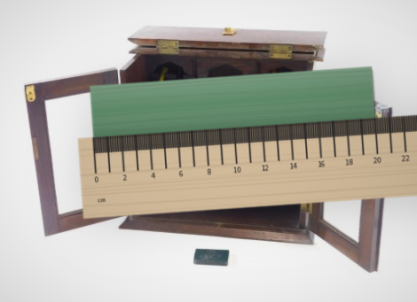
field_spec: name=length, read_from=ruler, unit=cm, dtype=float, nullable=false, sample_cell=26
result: 20
